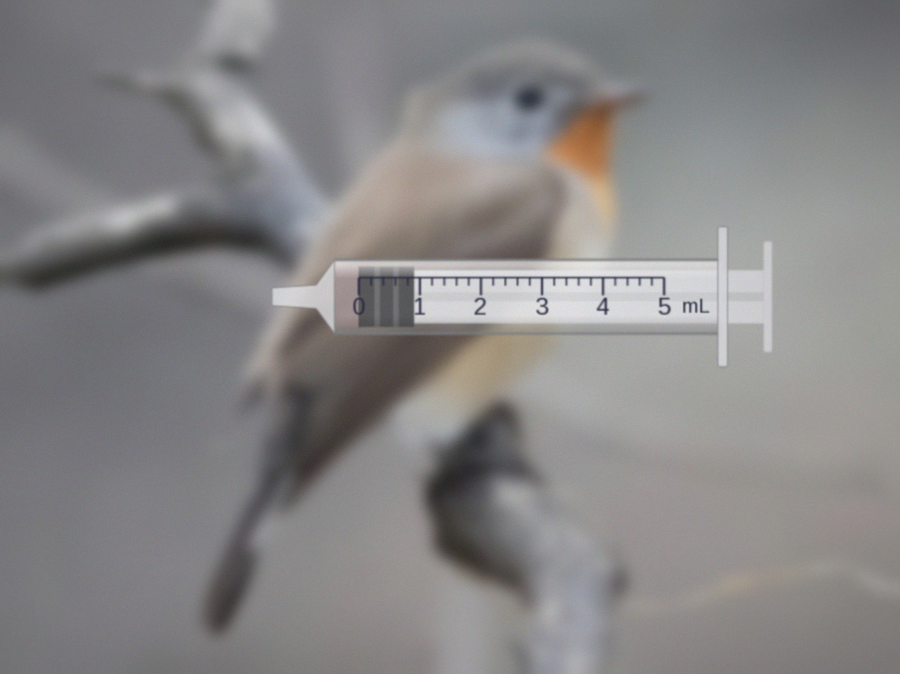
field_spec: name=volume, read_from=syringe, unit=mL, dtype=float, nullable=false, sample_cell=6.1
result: 0
